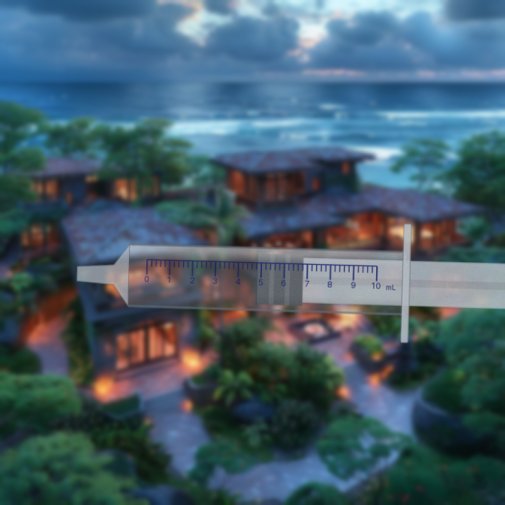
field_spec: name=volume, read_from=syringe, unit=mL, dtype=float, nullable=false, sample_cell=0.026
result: 4.8
